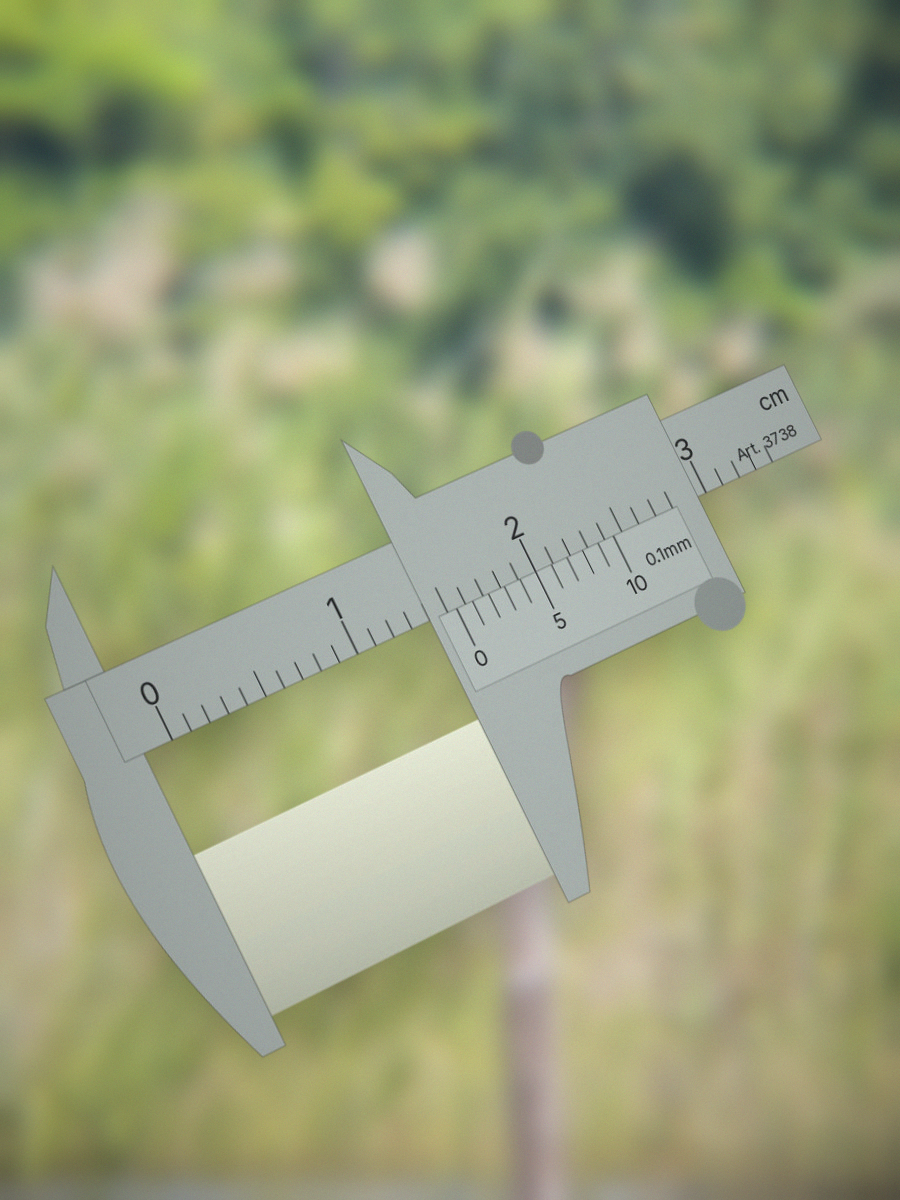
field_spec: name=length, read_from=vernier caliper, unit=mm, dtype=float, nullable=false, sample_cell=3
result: 15.5
